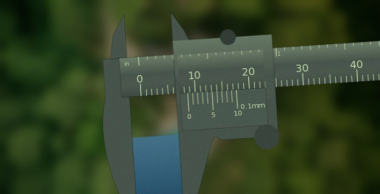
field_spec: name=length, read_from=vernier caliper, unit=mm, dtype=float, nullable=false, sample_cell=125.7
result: 8.6
